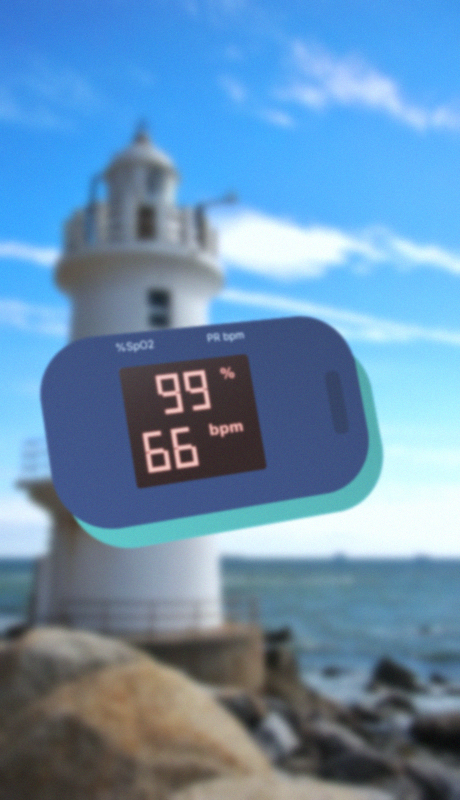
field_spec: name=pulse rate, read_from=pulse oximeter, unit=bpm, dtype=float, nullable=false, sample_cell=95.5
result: 66
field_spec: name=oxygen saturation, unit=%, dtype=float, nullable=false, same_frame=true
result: 99
